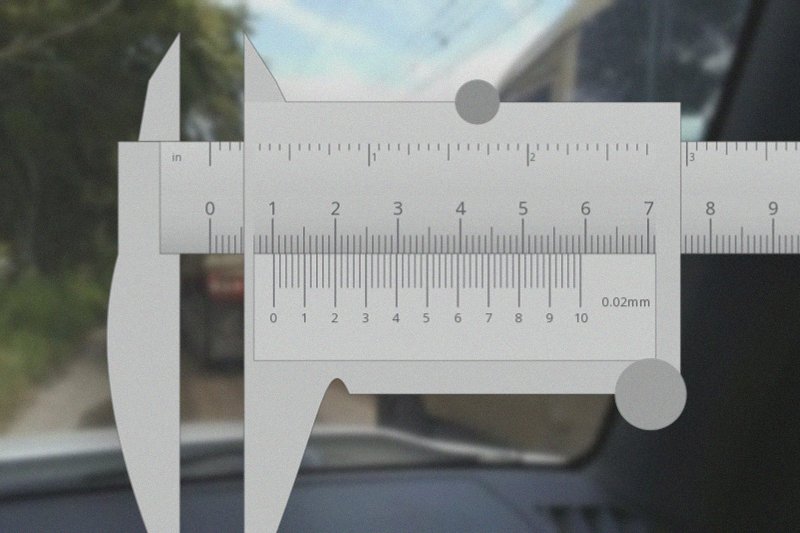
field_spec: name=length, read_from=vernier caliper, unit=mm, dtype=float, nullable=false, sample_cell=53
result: 10.2
